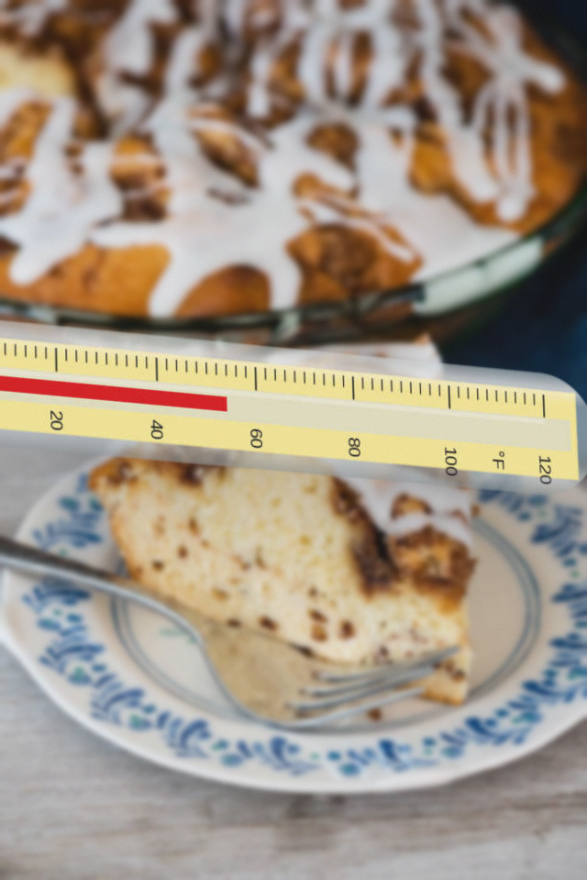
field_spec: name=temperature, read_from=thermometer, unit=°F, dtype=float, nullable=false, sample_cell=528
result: 54
